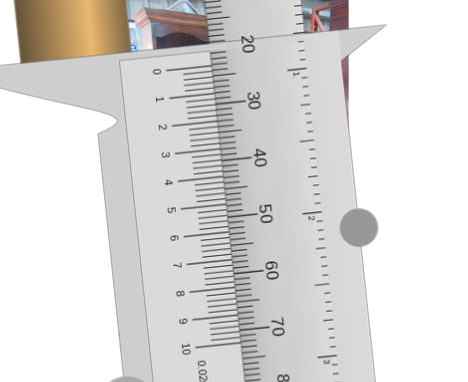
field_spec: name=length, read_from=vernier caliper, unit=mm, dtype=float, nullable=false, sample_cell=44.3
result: 23.2
